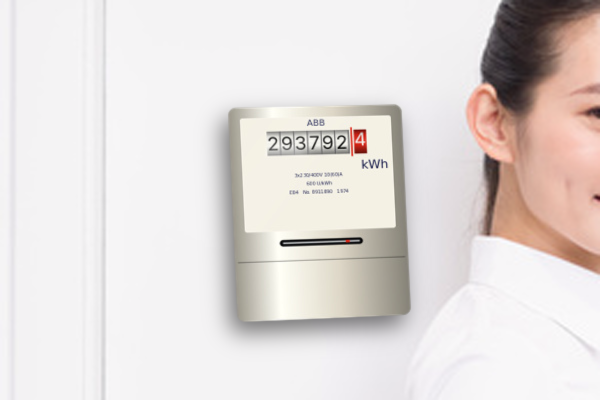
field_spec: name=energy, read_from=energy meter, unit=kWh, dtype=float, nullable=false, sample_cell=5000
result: 293792.4
